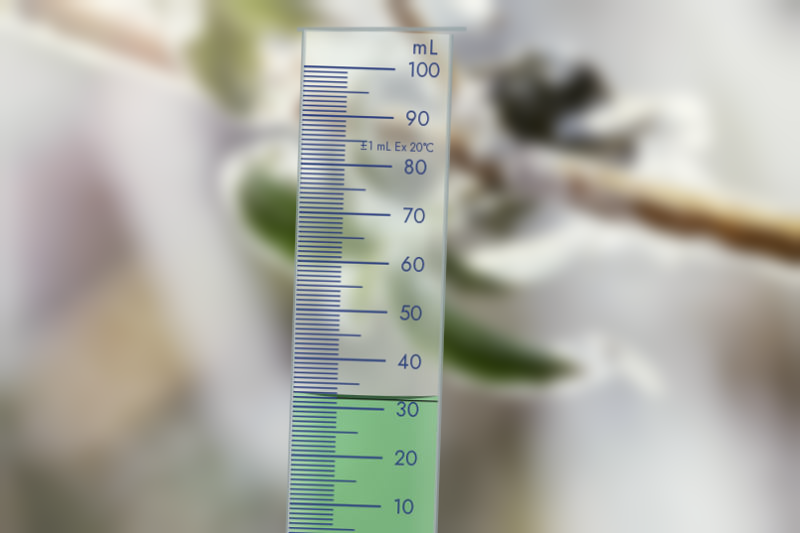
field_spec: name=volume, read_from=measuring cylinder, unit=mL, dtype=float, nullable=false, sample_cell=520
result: 32
